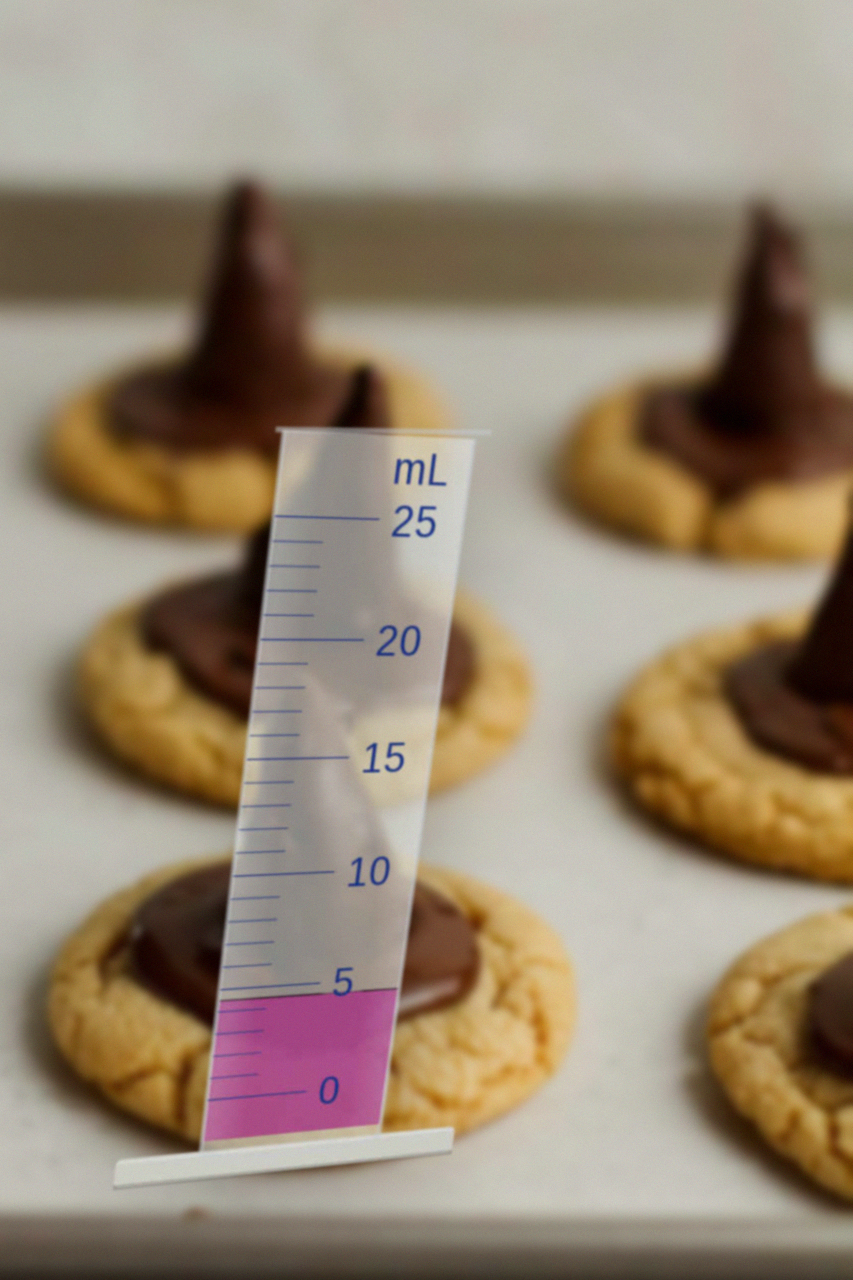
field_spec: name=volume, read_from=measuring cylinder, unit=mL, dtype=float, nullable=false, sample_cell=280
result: 4.5
